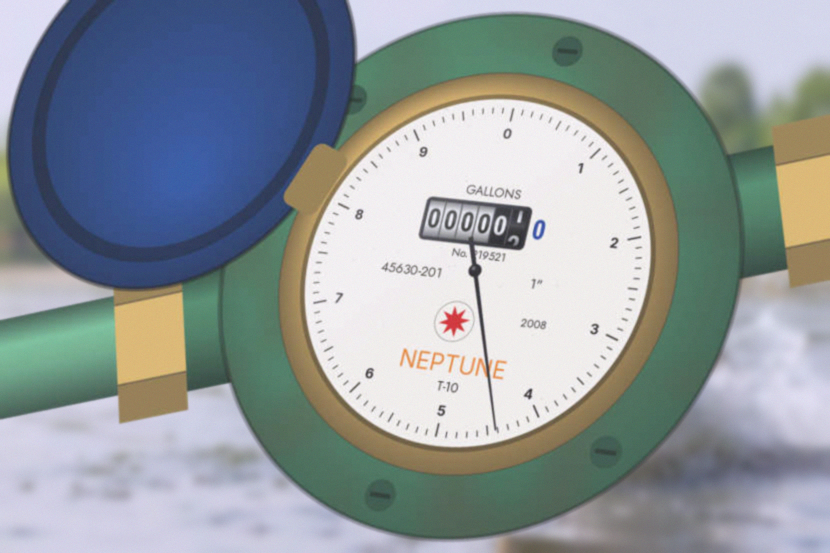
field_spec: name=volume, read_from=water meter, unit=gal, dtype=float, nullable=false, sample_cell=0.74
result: 14.4
